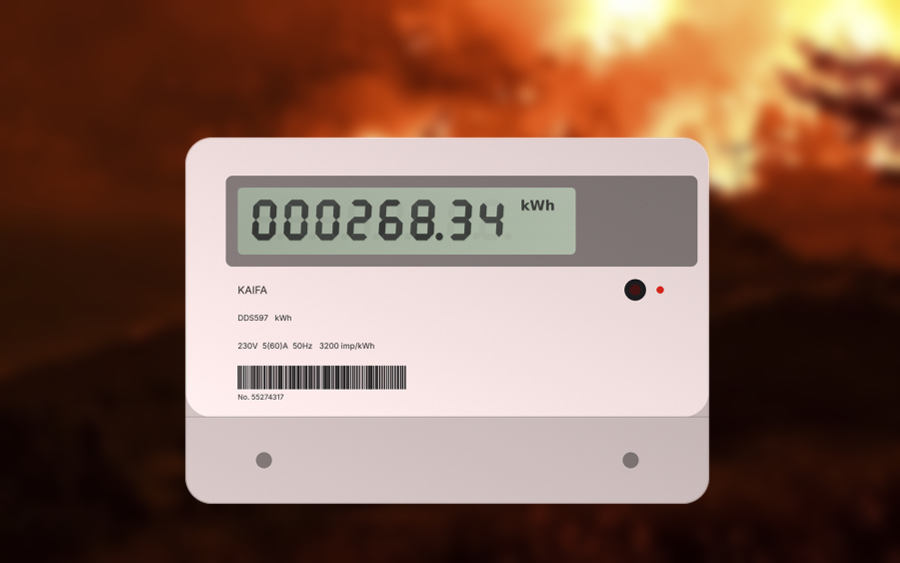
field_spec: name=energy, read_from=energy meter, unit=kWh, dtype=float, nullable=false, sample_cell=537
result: 268.34
